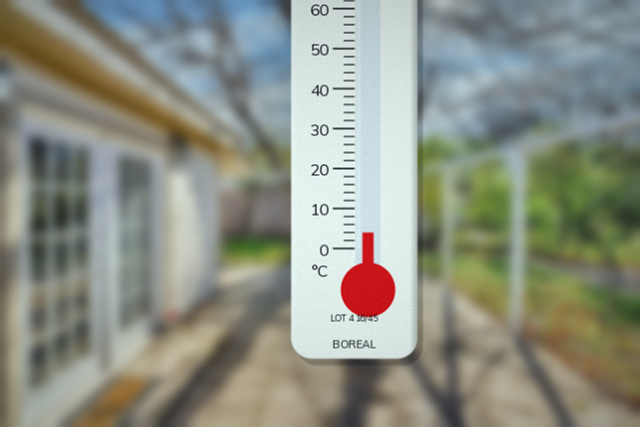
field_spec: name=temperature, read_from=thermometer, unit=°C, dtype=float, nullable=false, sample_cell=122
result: 4
